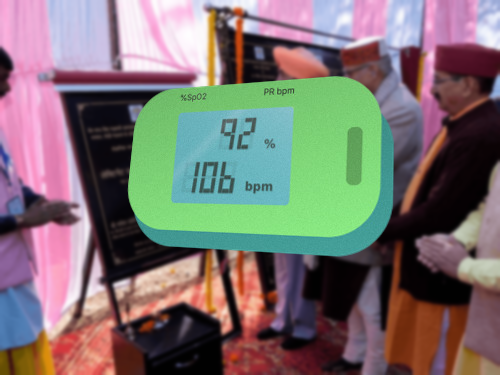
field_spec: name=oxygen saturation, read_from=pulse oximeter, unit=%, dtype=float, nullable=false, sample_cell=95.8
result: 92
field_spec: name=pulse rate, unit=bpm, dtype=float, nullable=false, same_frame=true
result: 106
